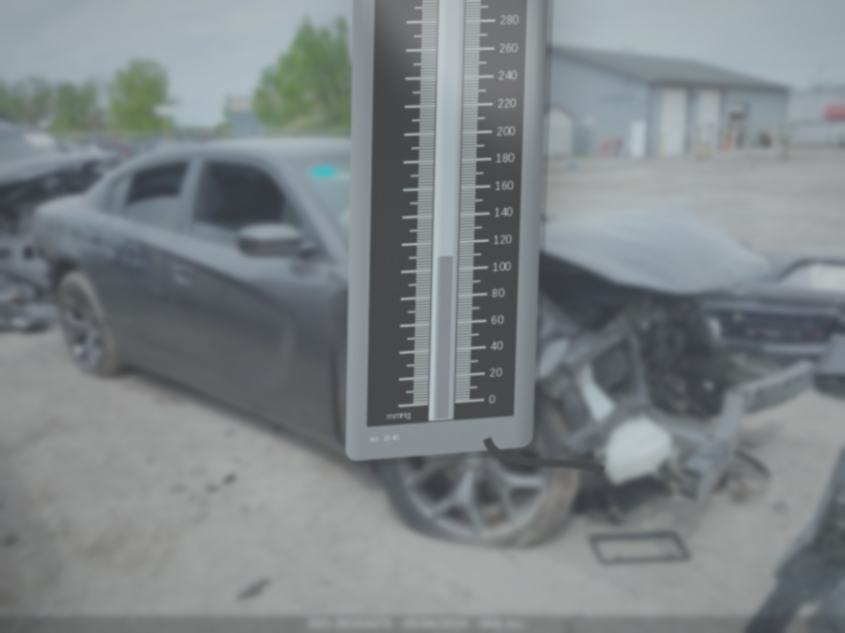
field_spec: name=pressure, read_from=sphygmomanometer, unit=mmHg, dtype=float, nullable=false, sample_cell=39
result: 110
